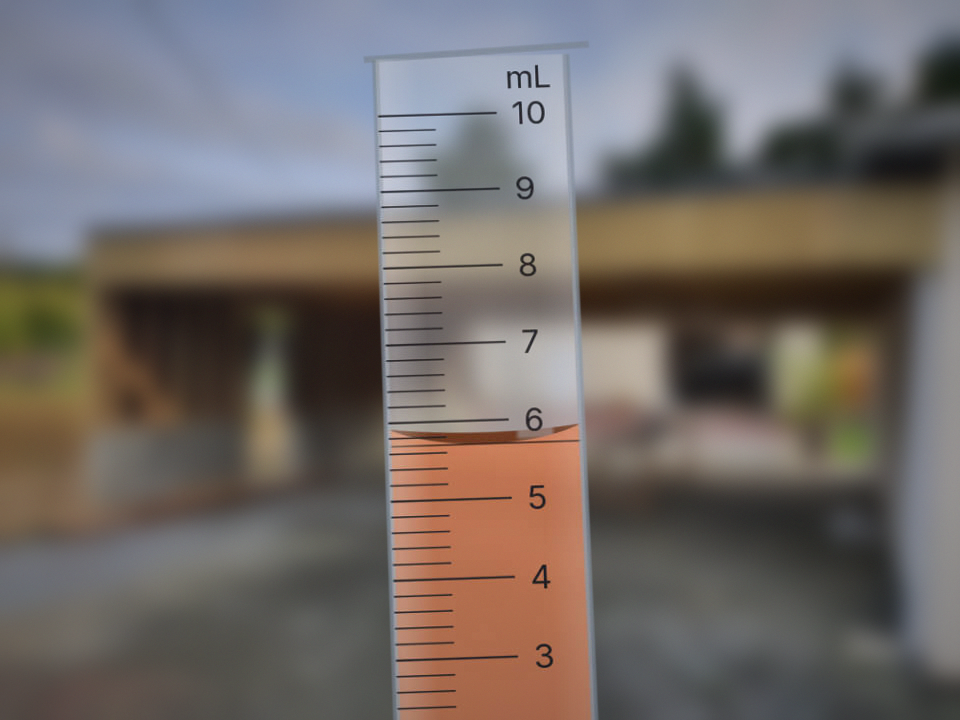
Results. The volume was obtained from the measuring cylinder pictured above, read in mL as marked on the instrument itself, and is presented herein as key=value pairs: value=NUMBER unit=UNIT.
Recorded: value=5.7 unit=mL
